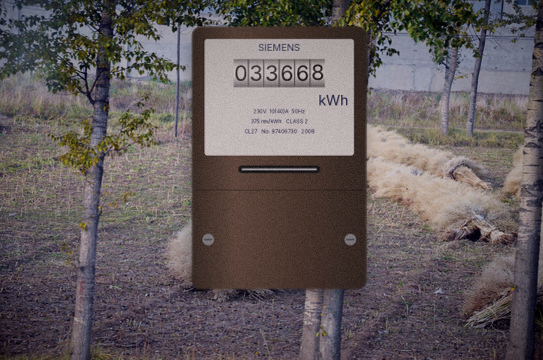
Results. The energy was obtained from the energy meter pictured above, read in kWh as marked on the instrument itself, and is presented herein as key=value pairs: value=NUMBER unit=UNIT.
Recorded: value=33668 unit=kWh
